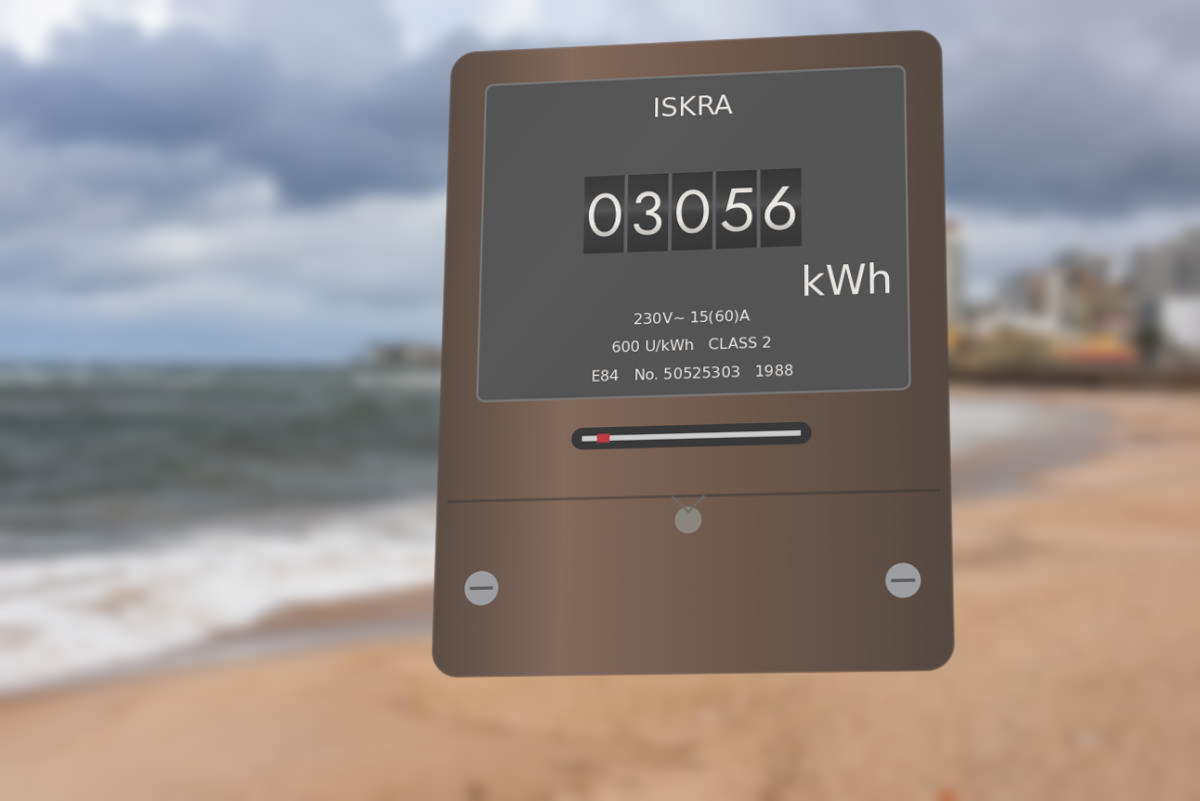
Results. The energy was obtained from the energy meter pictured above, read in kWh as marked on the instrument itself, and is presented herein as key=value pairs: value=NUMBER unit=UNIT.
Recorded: value=3056 unit=kWh
